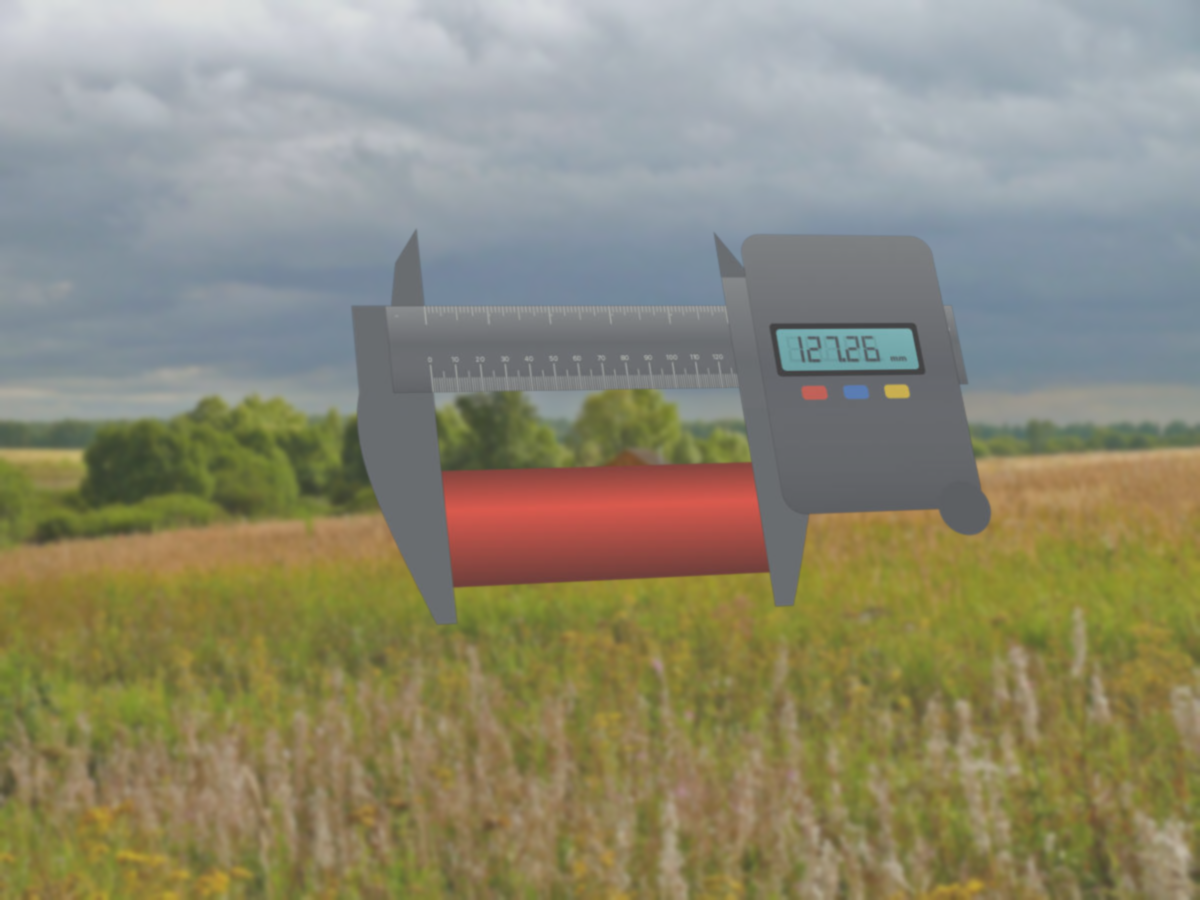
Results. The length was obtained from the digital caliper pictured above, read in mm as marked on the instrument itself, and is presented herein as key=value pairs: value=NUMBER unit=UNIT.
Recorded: value=127.26 unit=mm
